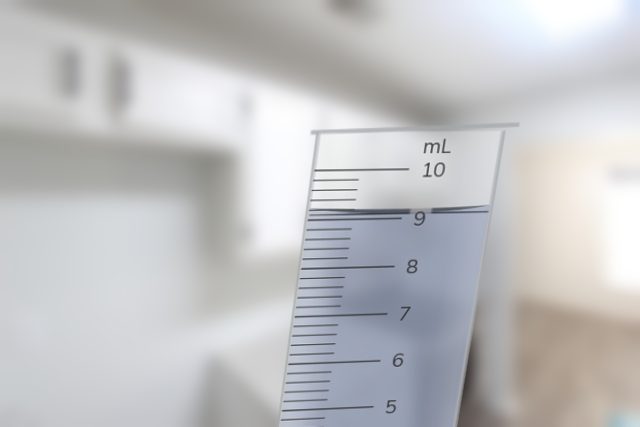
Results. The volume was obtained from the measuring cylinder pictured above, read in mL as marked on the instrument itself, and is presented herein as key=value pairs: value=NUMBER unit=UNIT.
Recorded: value=9.1 unit=mL
